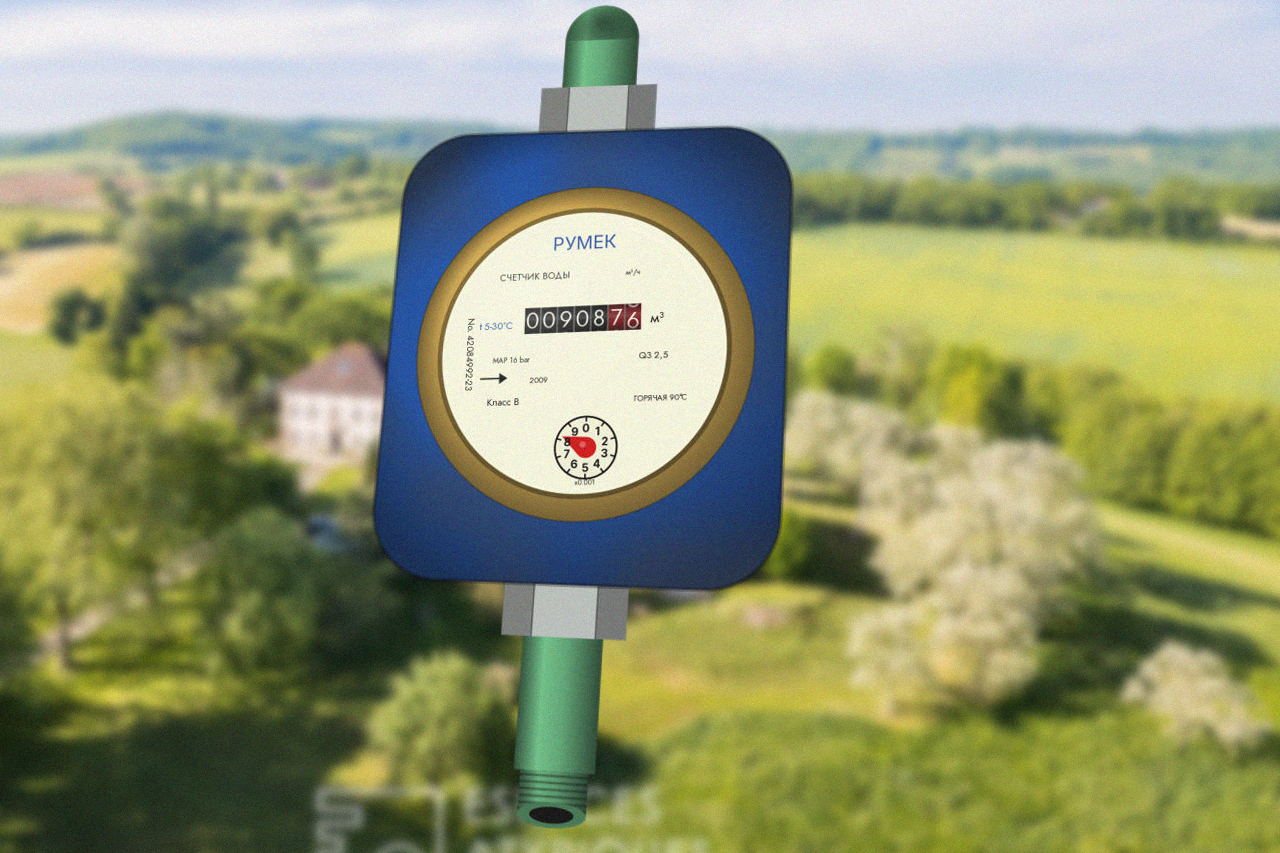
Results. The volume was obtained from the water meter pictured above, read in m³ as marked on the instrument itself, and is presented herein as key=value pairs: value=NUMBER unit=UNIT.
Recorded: value=908.758 unit=m³
